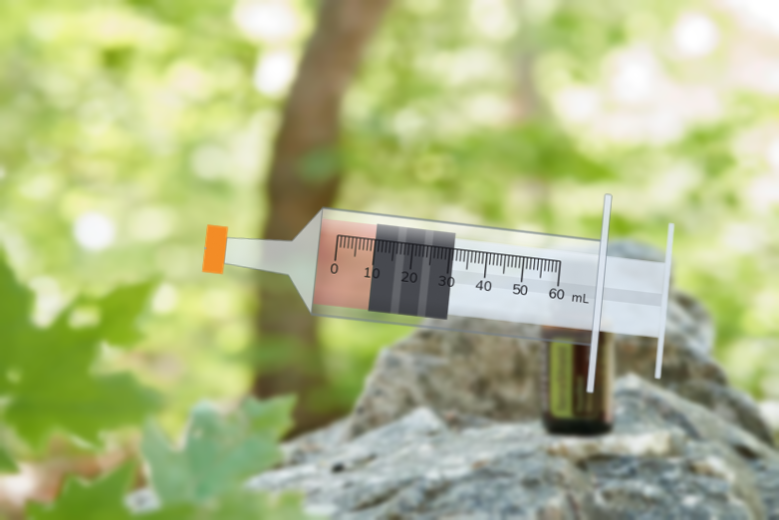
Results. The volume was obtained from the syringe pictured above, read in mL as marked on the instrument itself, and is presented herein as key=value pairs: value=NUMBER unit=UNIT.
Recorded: value=10 unit=mL
